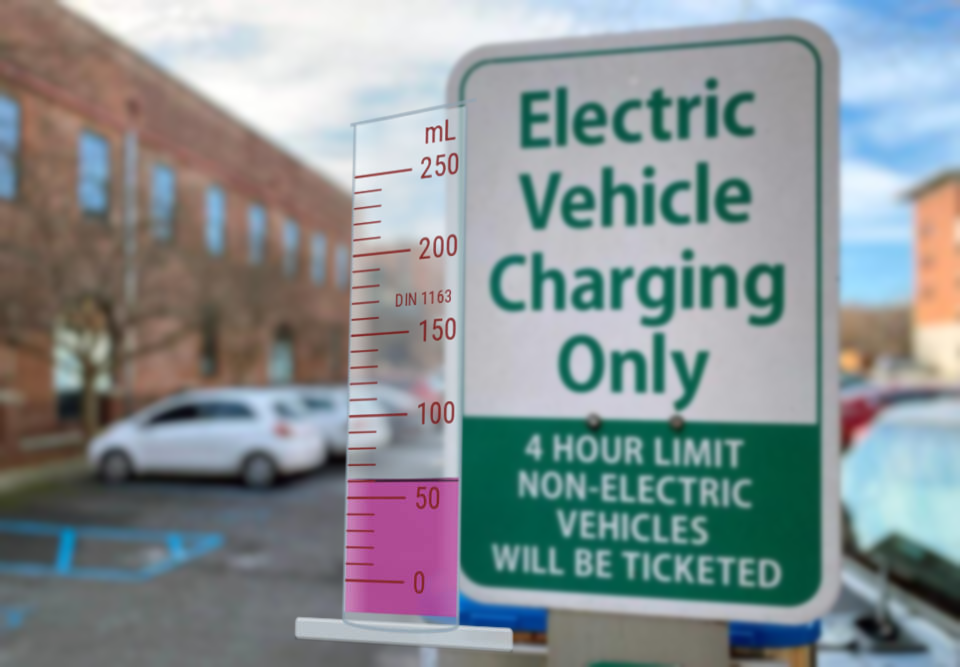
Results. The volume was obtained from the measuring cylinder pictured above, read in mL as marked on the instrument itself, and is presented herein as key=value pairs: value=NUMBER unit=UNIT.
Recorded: value=60 unit=mL
